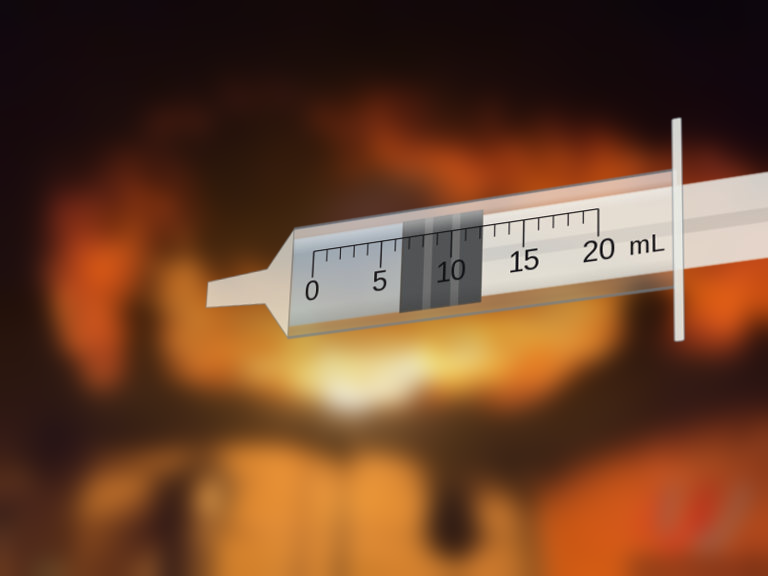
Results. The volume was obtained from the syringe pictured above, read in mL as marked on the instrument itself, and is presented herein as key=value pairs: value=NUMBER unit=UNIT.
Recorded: value=6.5 unit=mL
